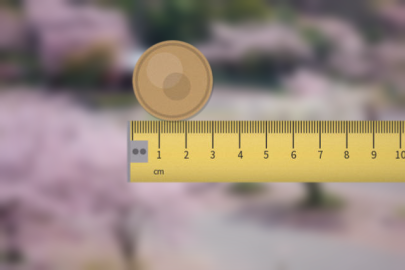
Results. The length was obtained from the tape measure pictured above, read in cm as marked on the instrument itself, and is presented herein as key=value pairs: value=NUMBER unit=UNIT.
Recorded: value=3 unit=cm
